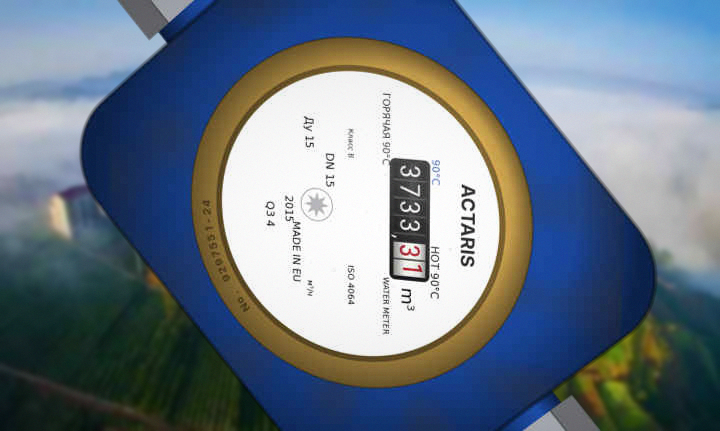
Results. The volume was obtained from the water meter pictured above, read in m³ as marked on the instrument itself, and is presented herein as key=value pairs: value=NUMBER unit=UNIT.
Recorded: value=3733.31 unit=m³
